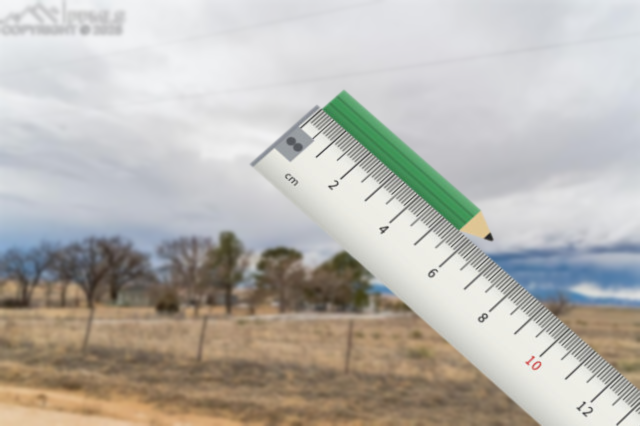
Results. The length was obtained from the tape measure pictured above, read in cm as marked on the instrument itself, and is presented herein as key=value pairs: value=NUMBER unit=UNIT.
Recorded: value=6.5 unit=cm
